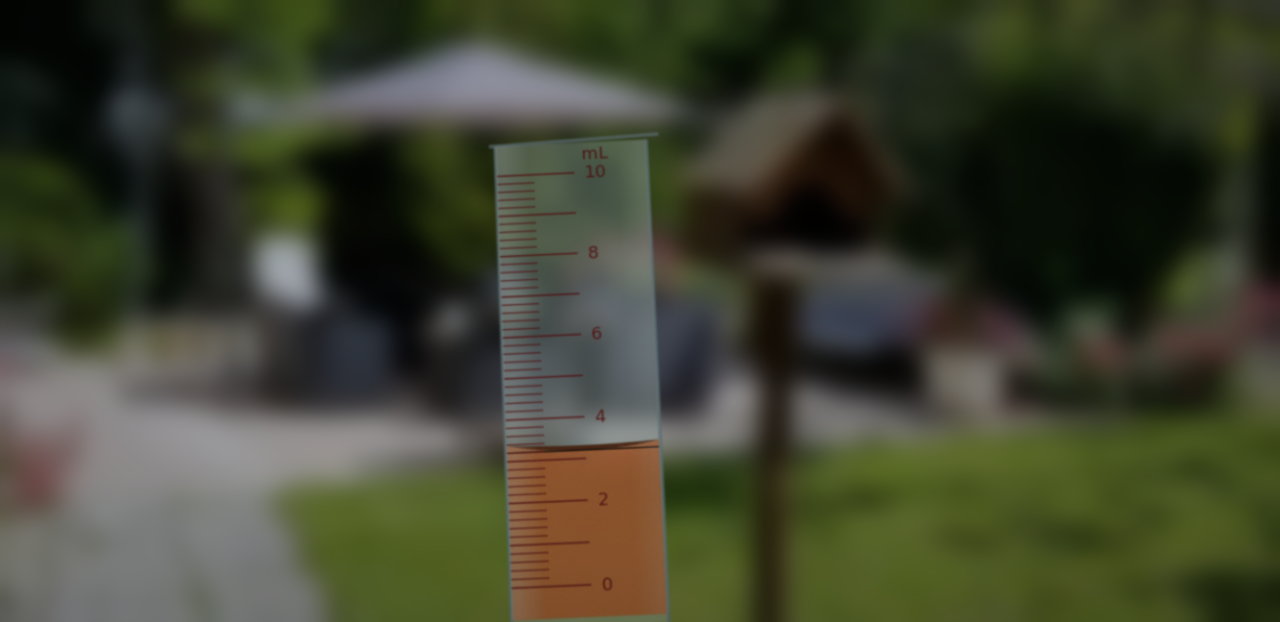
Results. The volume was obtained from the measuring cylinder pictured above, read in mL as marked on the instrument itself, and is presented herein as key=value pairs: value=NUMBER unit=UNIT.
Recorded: value=3.2 unit=mL
